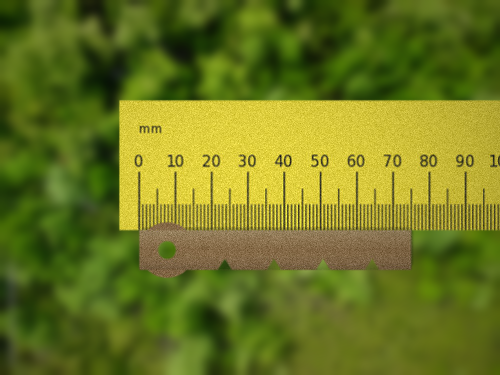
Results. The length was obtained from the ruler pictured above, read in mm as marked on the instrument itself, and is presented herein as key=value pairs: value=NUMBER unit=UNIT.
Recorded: value=75 unit=mm
